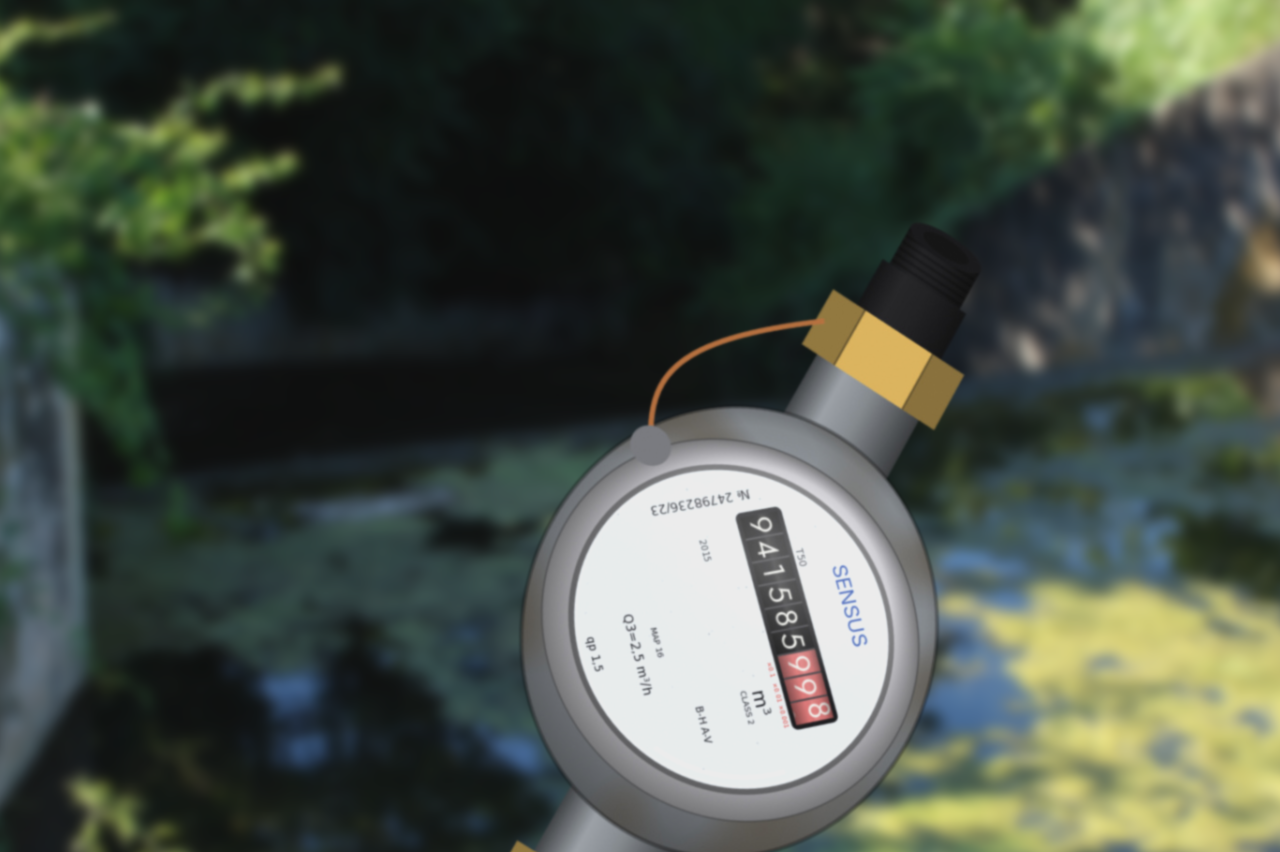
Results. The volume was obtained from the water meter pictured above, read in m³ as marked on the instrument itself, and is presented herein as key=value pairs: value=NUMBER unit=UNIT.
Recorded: value=941585.998 unit=m³
